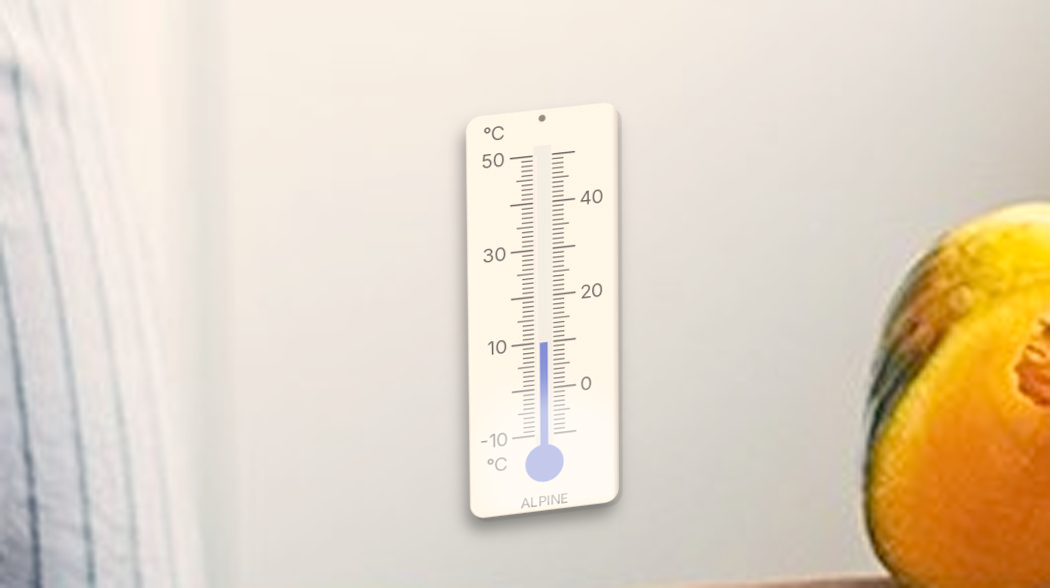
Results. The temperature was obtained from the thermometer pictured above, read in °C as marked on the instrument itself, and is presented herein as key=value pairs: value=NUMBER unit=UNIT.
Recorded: value=10 unit=°C
